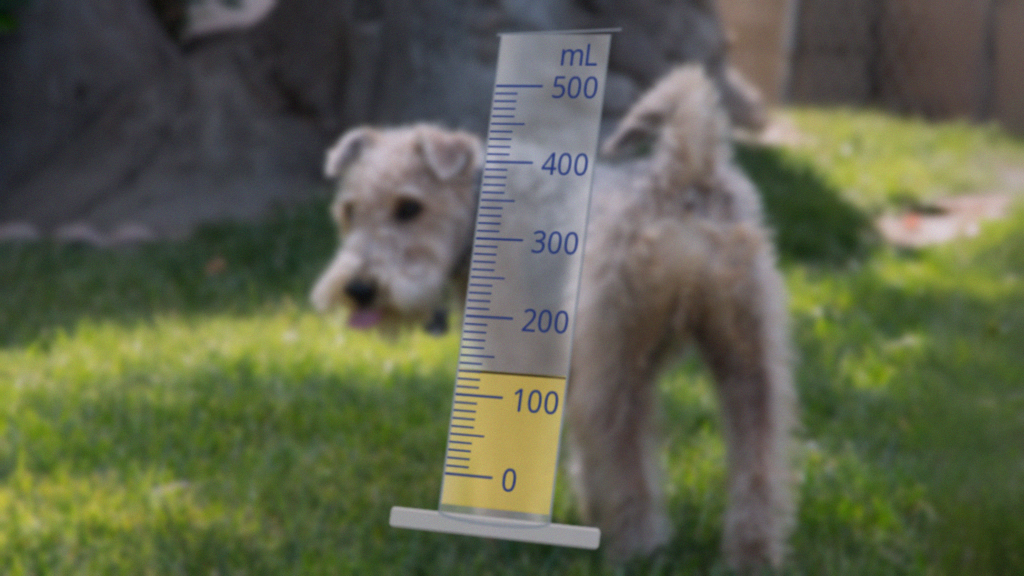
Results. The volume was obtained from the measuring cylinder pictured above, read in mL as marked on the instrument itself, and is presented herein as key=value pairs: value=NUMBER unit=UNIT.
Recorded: value=130 unit=mL
